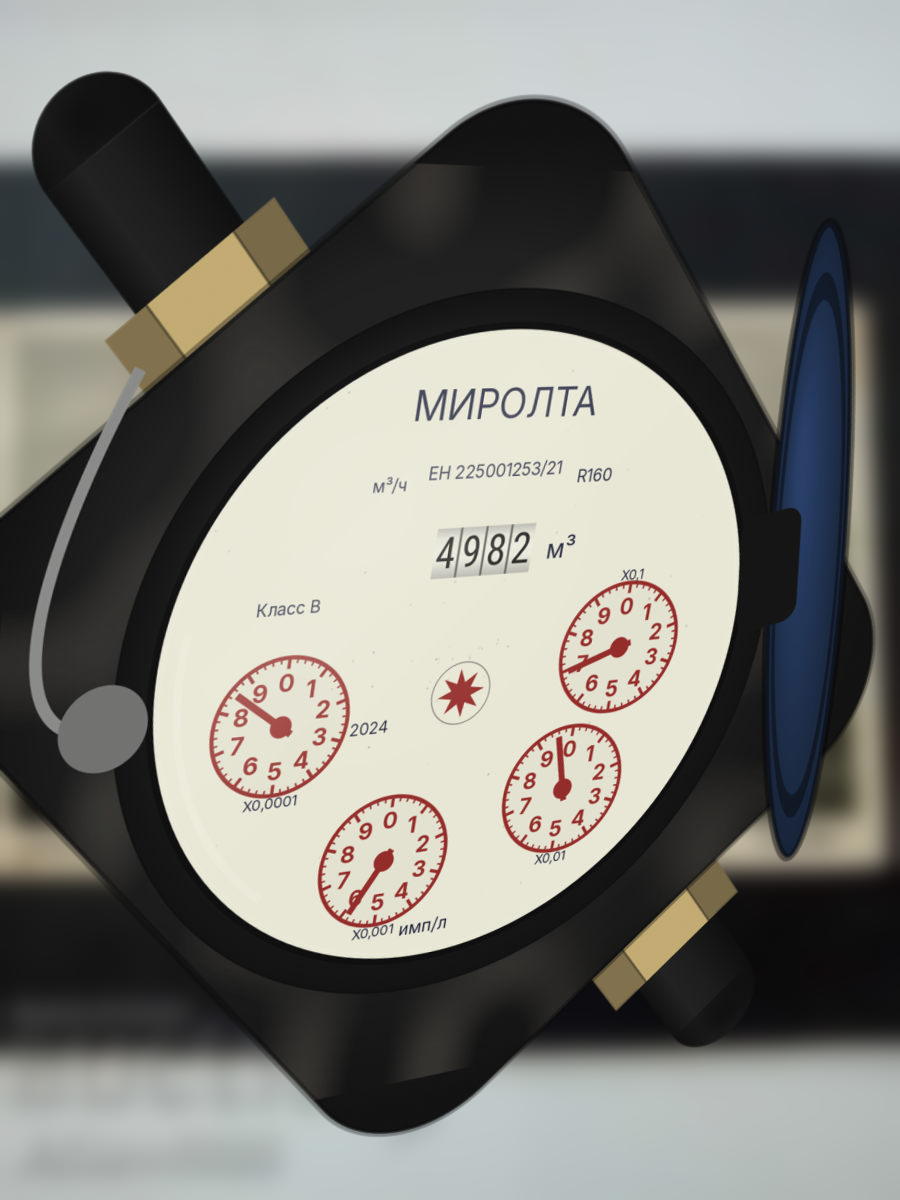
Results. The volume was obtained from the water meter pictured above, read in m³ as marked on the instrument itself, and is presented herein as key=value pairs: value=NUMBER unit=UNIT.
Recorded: value=4982.6958 unit=m³
